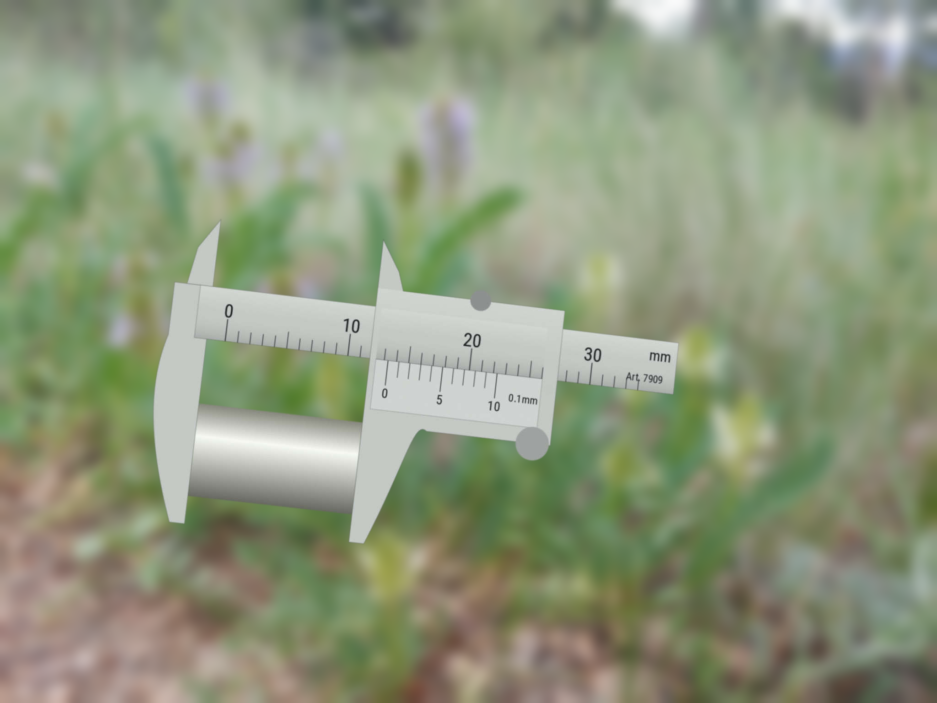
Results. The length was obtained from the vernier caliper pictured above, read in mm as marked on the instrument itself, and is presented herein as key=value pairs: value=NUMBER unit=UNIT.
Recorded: value=13.3 unit=mm
